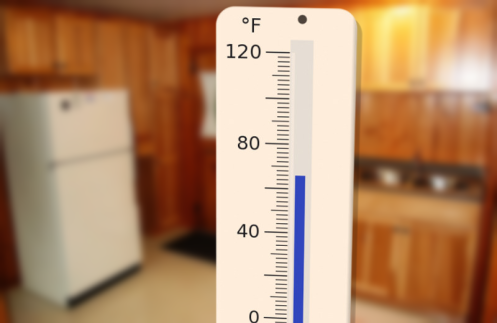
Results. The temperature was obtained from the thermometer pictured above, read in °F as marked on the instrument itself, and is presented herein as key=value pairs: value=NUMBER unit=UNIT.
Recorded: value=66 unit=°F
